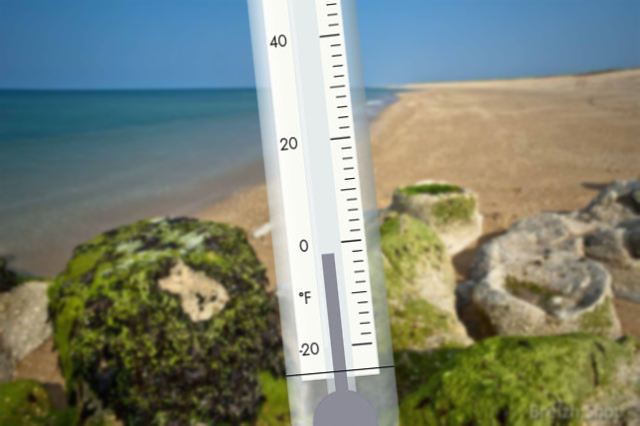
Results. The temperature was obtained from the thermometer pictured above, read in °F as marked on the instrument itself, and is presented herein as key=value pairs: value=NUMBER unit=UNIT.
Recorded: value=-2 unit=°F
